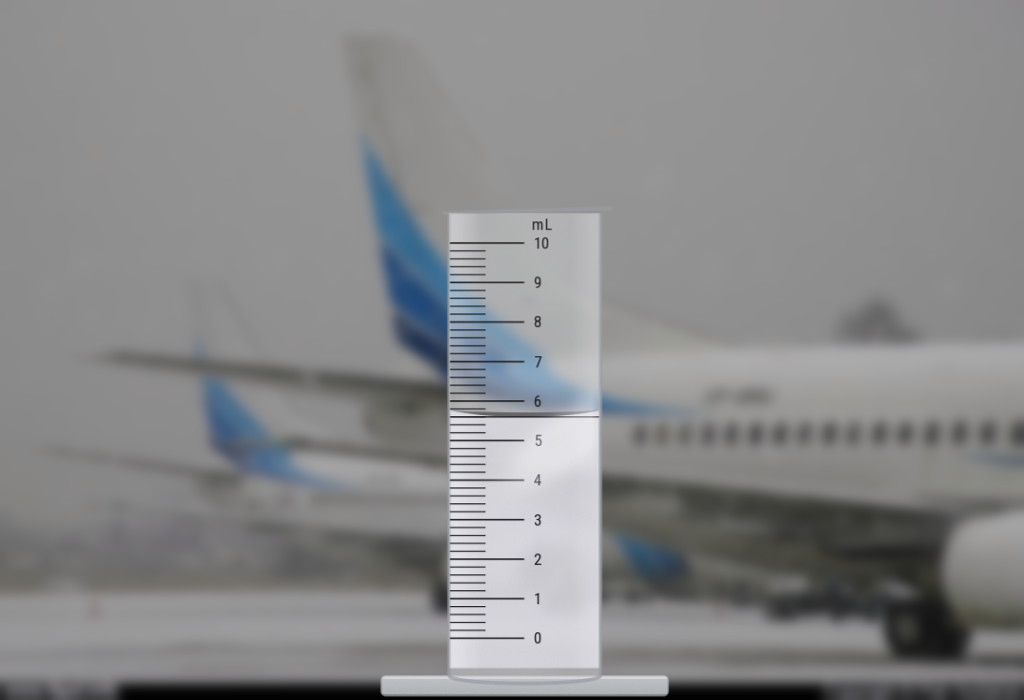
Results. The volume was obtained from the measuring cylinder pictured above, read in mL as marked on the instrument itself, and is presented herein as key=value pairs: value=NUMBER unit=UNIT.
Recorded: value=5.6 unit=mL
